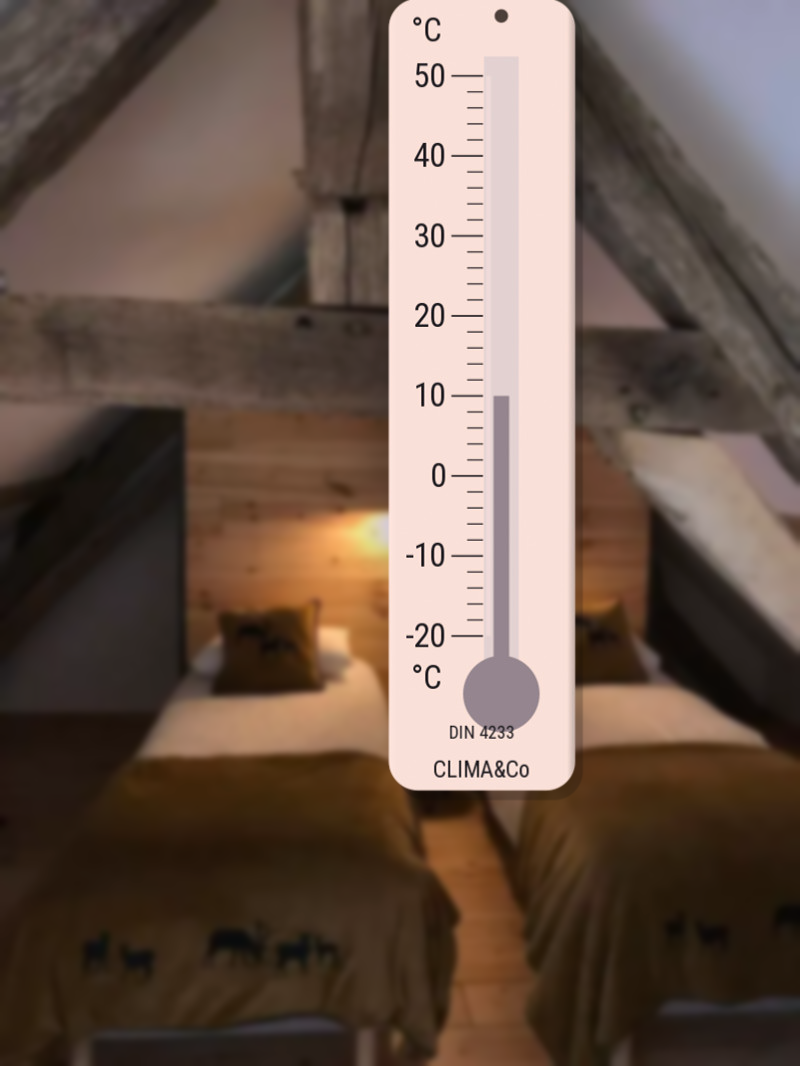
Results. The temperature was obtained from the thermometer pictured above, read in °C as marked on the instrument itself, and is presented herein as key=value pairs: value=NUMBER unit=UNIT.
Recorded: value=10 unit=°C
